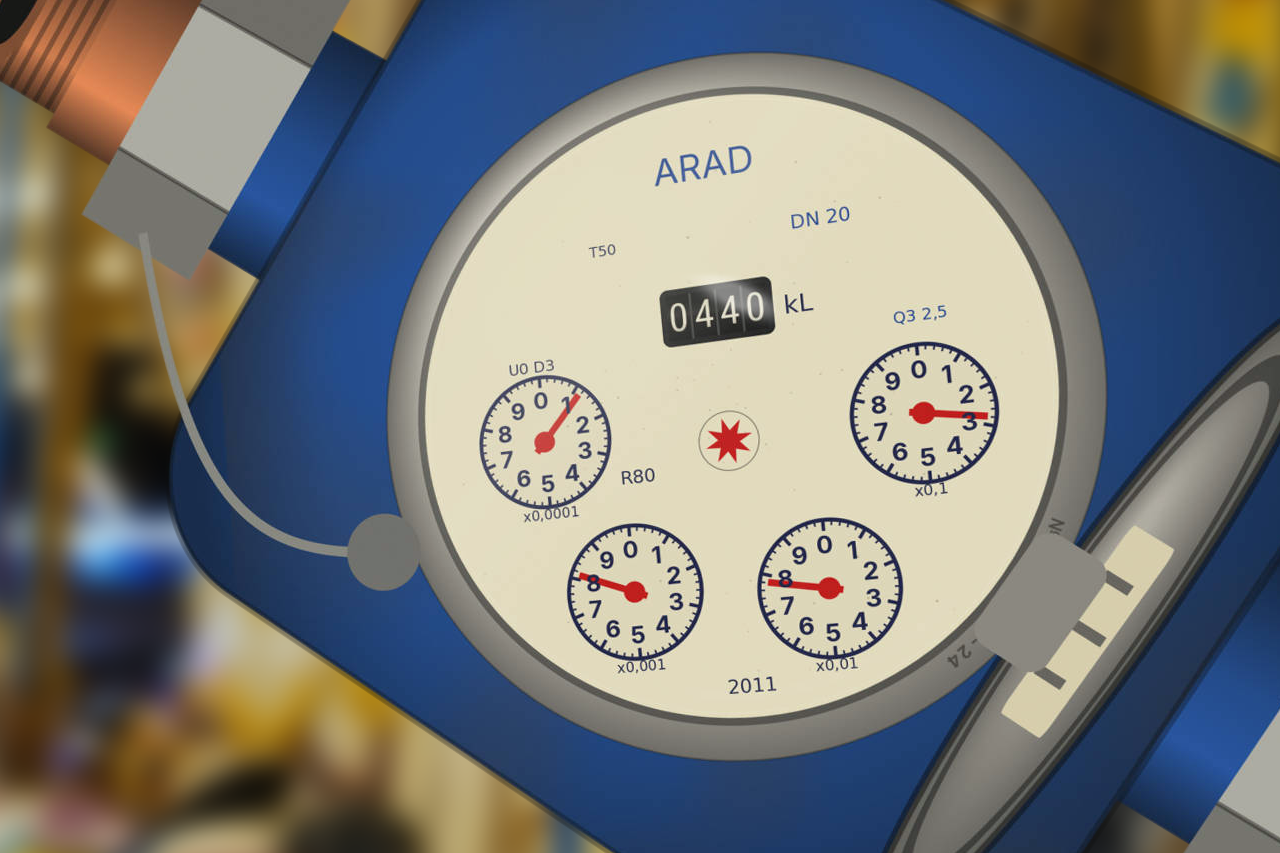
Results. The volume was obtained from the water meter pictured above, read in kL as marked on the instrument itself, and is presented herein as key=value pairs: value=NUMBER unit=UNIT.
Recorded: value=440.2781 unit=kL
